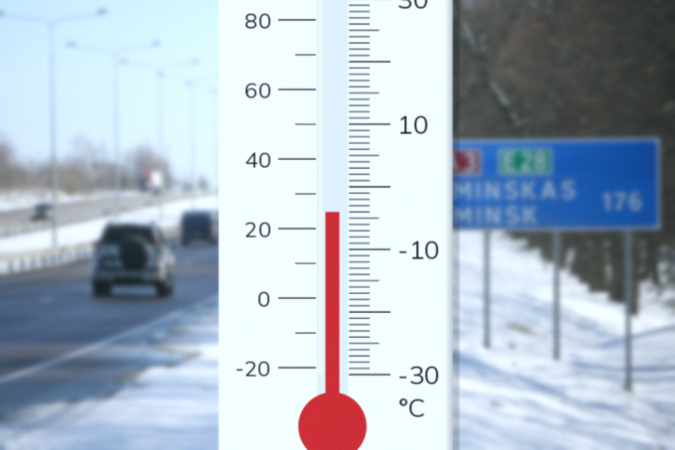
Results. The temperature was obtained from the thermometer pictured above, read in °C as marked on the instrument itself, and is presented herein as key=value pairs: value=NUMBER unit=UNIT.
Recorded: value=-4 unit=°C
